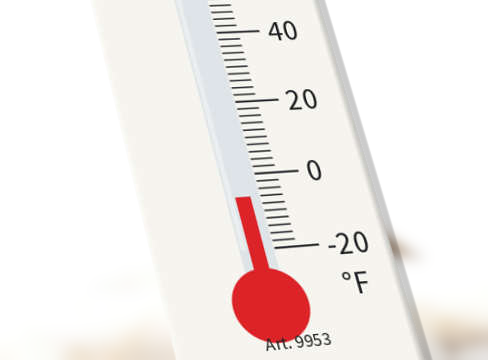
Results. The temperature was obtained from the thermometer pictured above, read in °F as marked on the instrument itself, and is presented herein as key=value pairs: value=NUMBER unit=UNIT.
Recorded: value=-6 unit=°F
